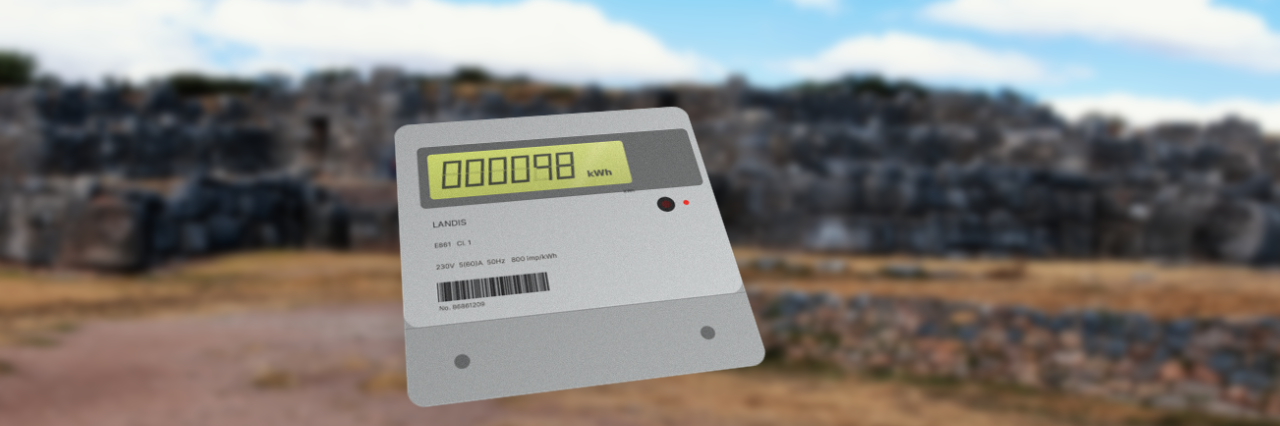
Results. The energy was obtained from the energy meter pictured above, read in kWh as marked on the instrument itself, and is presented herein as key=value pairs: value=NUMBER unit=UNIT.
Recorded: value=98 unit=kWh
